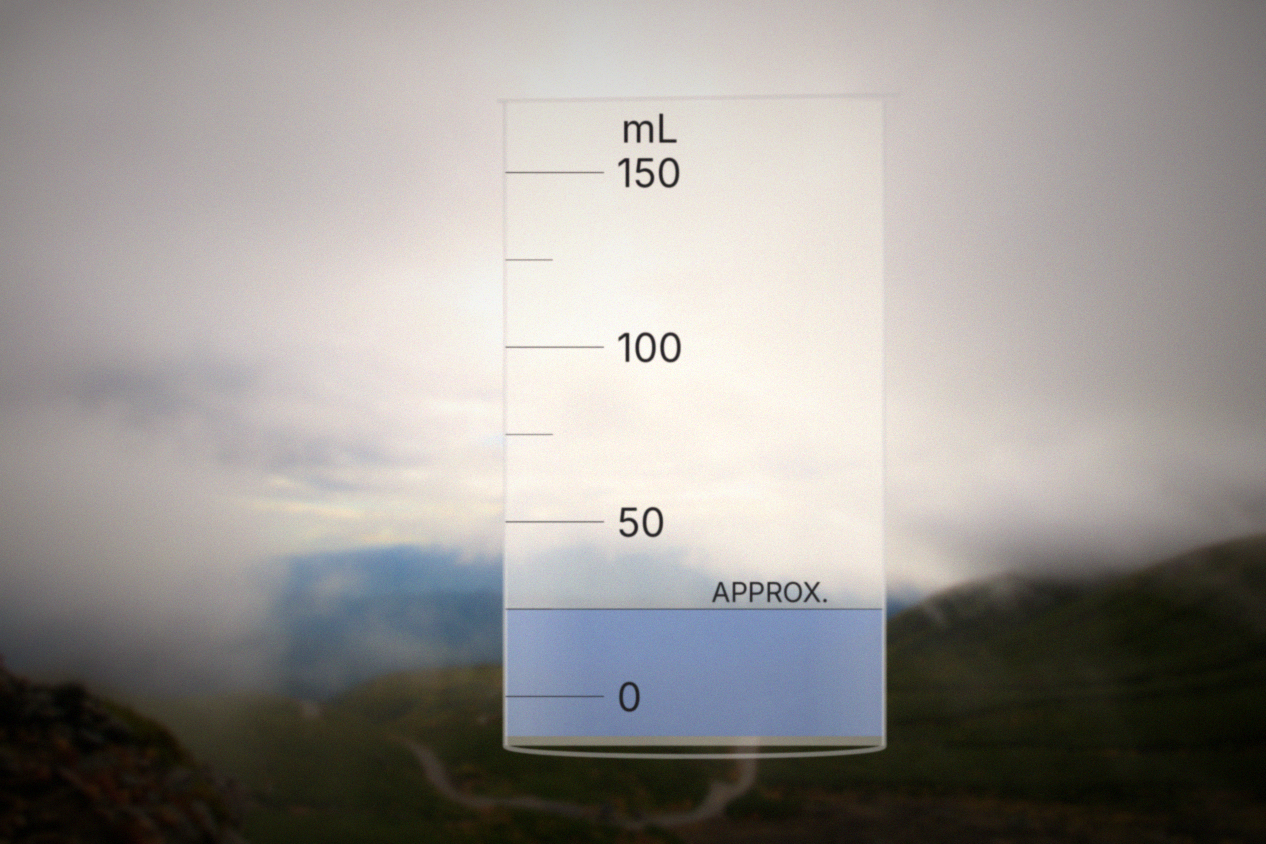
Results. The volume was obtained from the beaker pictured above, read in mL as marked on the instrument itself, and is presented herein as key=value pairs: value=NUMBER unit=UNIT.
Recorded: value=25 unit=mL
